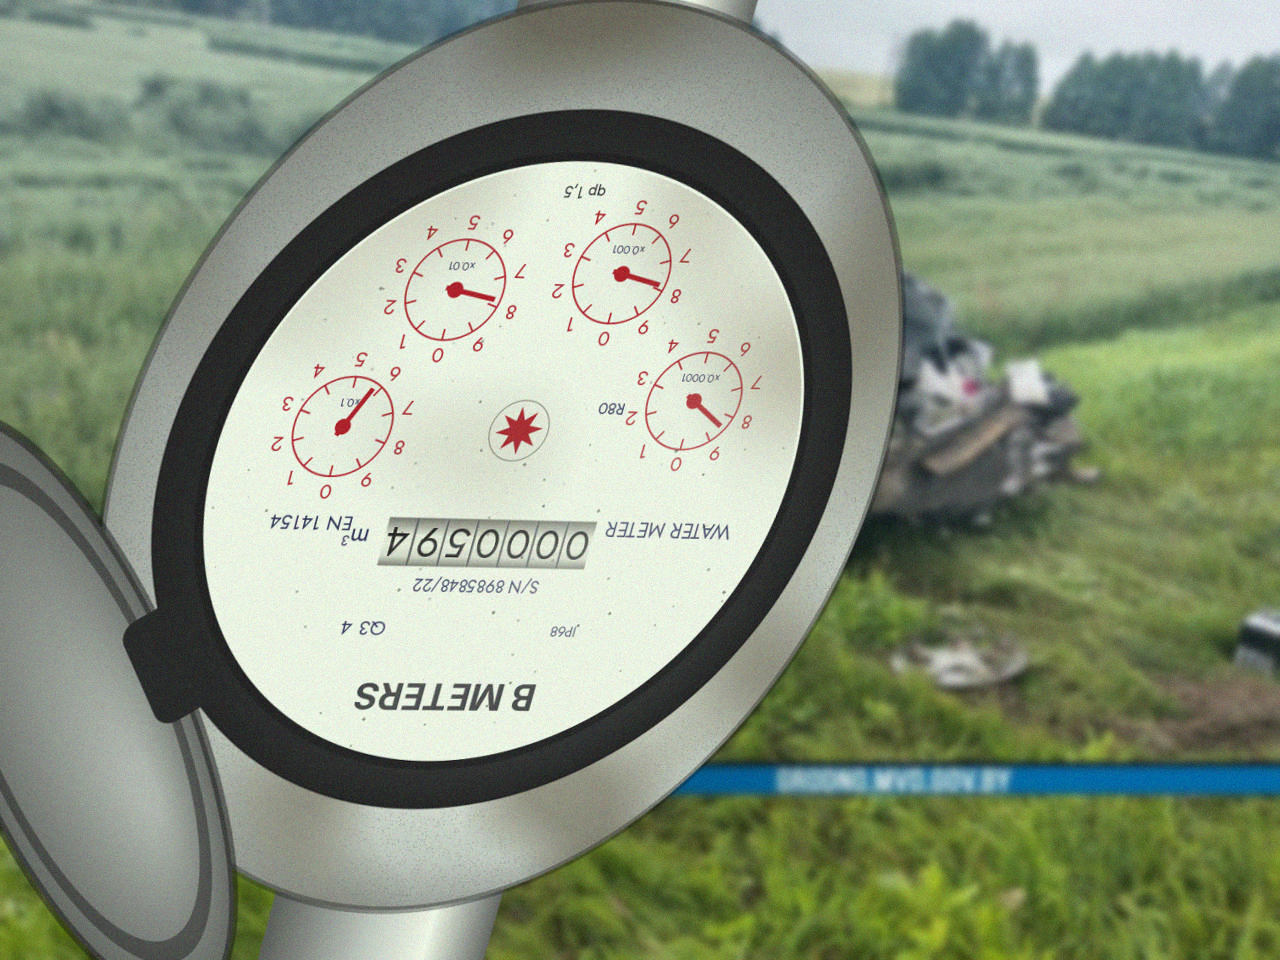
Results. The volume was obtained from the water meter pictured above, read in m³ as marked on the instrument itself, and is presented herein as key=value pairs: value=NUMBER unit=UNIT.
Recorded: value=594.5778 unit=m³
